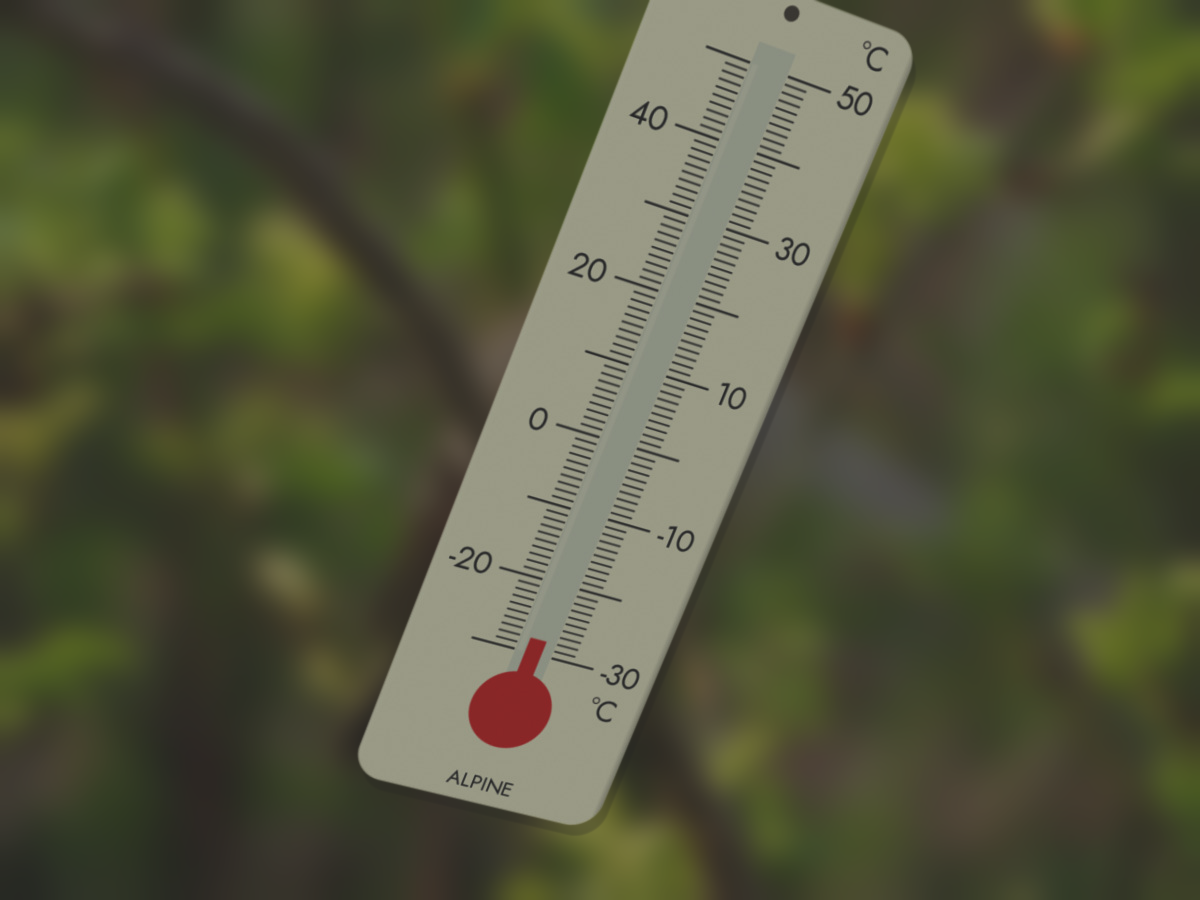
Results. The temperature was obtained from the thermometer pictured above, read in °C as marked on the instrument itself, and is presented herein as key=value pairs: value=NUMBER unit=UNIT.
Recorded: value=-28 unit=°C
